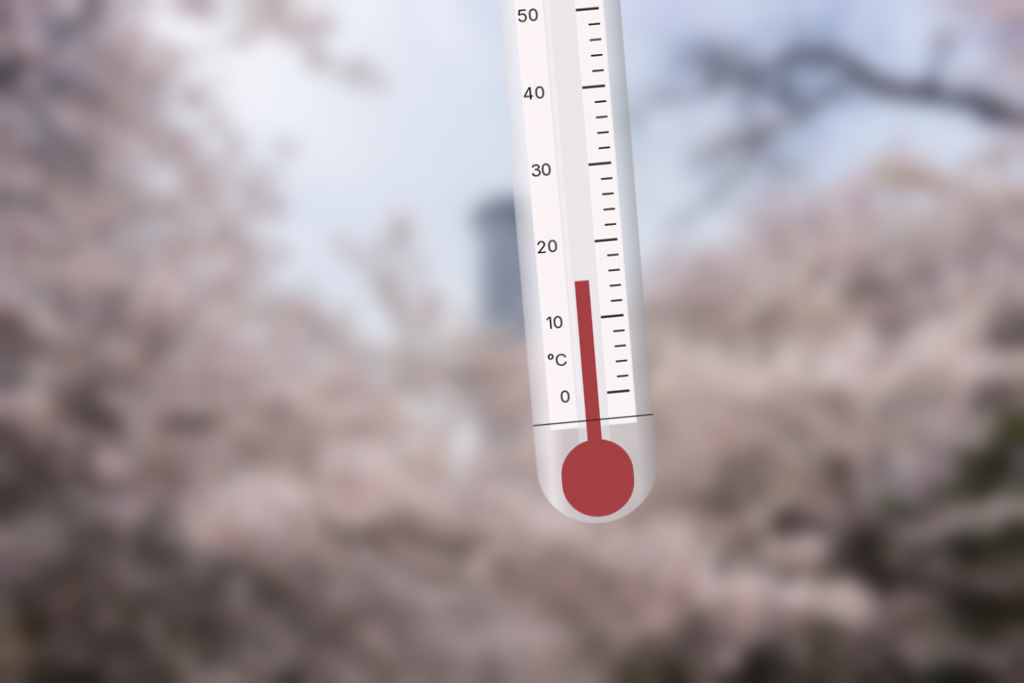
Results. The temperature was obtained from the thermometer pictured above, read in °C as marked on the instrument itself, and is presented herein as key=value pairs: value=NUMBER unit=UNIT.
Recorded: value=15 unit=°C
